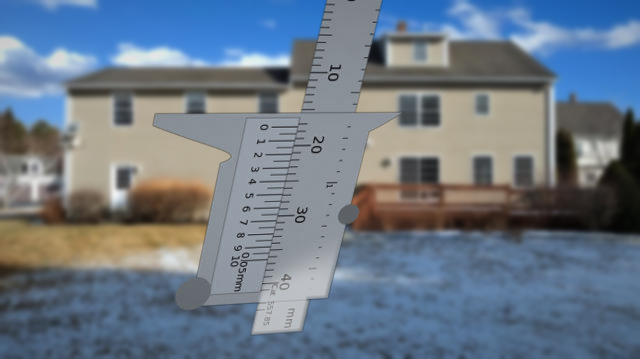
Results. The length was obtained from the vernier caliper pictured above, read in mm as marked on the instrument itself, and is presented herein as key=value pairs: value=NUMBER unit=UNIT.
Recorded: value=17.4 unit=mm
